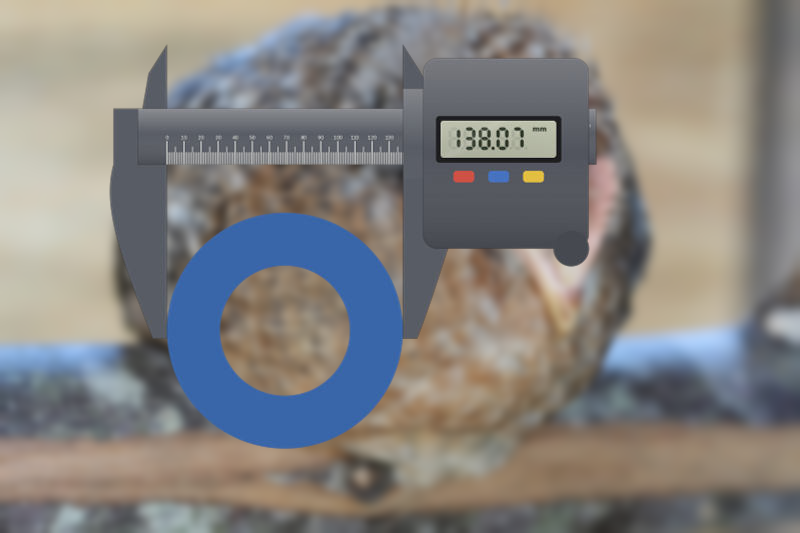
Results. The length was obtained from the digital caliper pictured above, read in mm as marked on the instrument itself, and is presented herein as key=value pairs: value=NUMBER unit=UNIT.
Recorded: value=138.07 unit=mm
